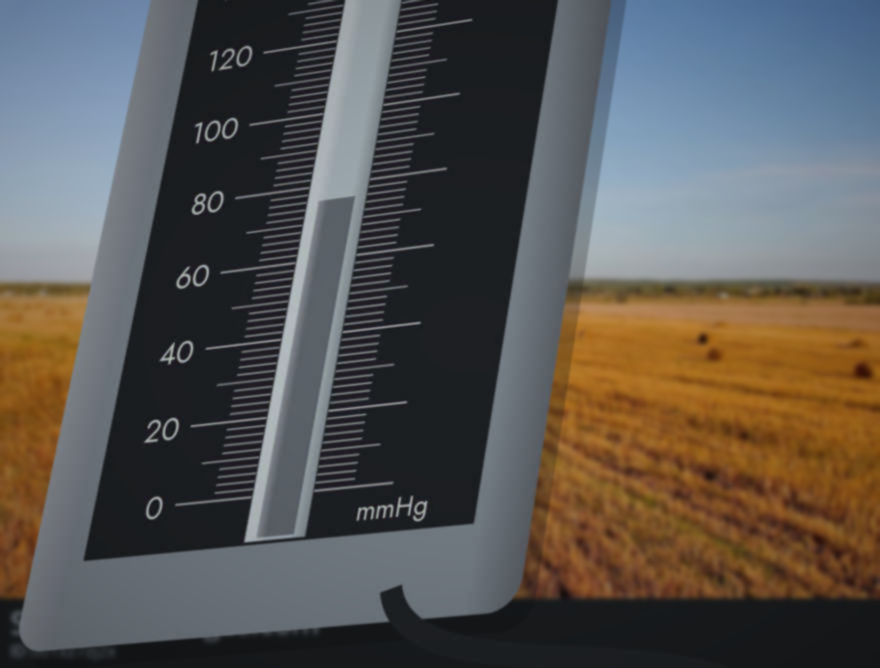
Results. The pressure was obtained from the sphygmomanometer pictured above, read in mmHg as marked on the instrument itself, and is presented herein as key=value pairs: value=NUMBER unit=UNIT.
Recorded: value=76 unit=mmHg
